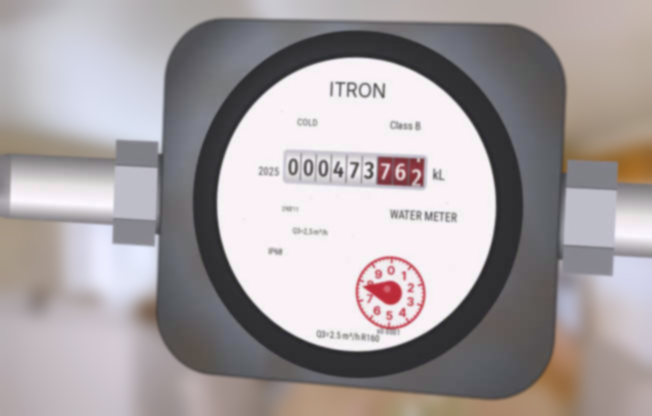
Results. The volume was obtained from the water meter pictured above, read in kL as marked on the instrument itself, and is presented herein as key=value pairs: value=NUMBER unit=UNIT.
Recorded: value=473.7617 unit=kL
